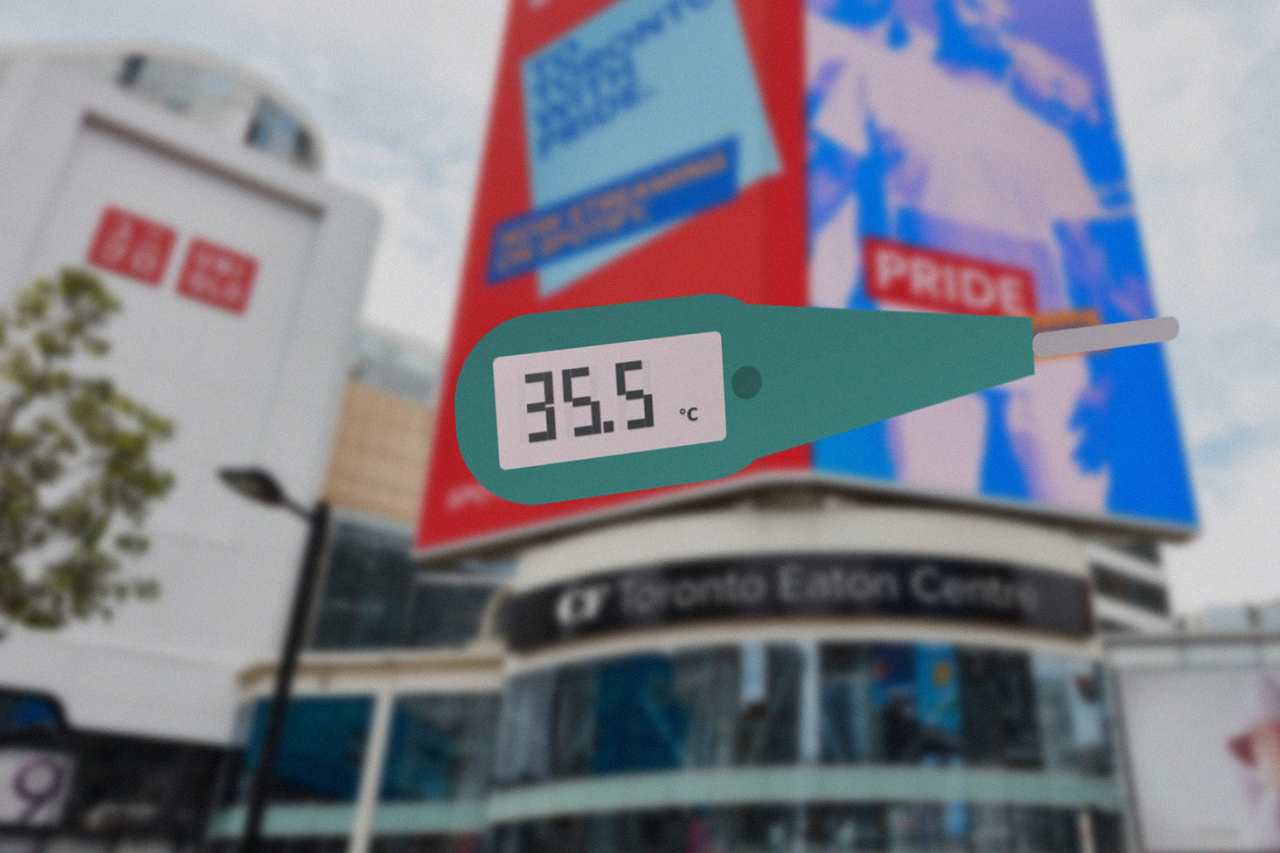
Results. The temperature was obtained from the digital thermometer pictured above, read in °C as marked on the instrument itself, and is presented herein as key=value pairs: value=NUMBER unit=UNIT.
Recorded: value=35.5 unit=°C
